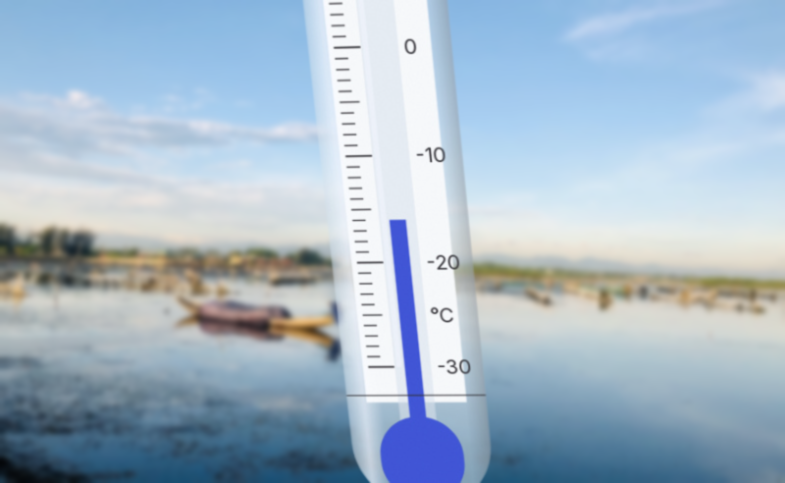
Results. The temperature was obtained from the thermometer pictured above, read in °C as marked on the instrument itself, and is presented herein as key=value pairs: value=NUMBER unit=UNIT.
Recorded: value=-16 unit=°C
